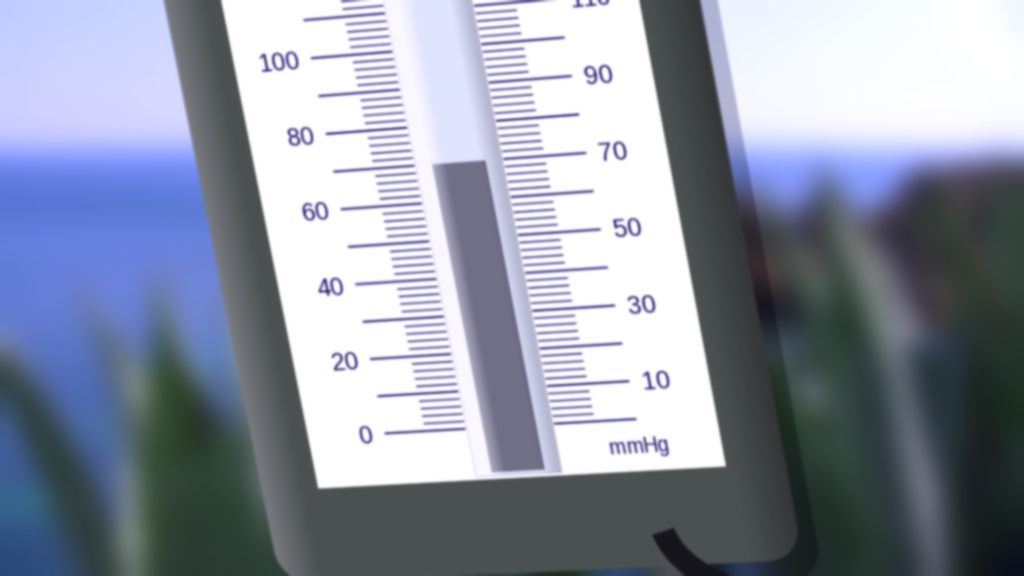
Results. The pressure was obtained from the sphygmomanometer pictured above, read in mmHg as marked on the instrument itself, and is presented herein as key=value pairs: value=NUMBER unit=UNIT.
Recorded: value=70 unit=mmHg
